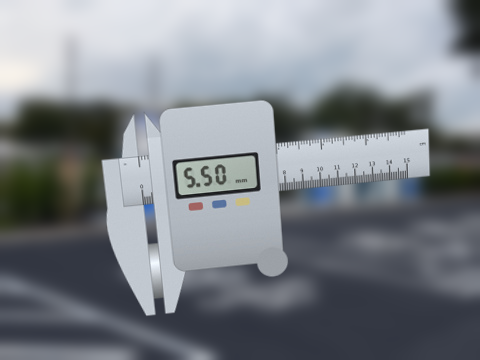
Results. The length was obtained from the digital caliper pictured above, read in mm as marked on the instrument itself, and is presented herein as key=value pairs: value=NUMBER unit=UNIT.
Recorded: value=5.50 unit=mm
